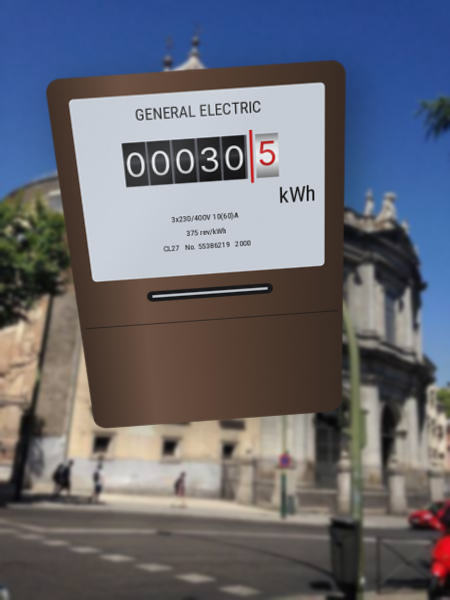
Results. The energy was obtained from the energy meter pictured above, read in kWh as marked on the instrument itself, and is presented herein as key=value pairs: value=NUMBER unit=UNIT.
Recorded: value=30.5 unit=kWh
